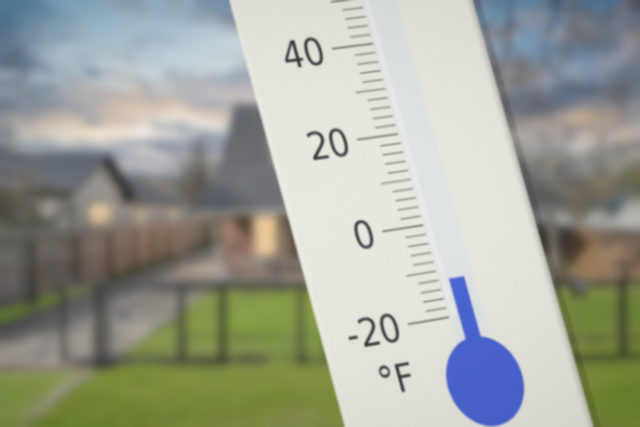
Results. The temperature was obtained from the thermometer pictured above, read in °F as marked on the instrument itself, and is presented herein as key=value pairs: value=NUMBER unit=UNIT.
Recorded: value=-12 unit=°F
